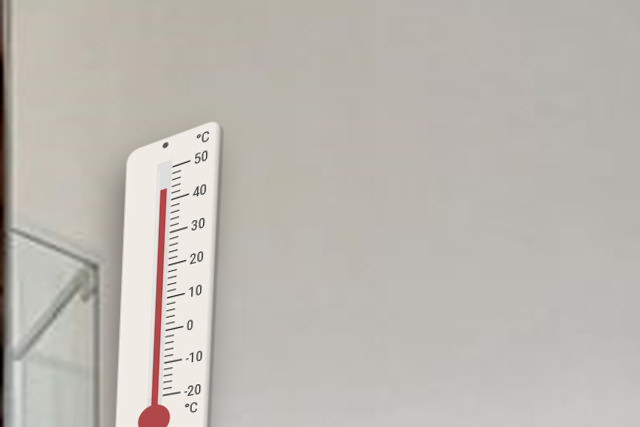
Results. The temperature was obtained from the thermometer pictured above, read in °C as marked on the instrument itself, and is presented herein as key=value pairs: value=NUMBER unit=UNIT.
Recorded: value=44 unit=°C
